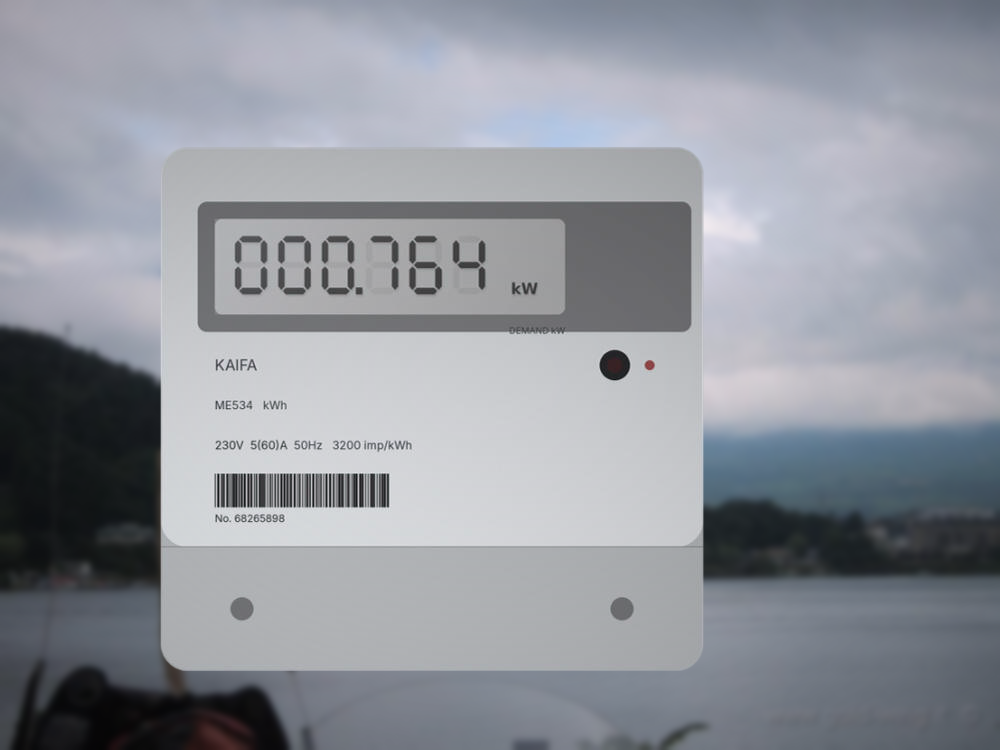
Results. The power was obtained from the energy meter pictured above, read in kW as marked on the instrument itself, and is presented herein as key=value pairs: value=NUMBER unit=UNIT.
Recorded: value=0.764 unit=kW
